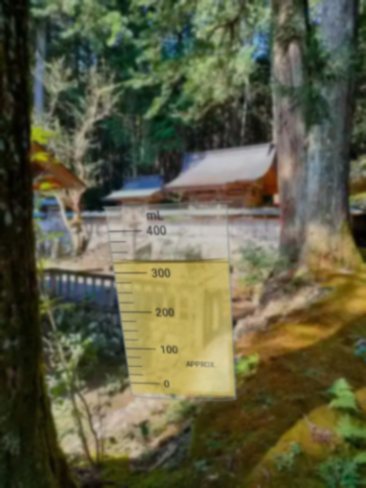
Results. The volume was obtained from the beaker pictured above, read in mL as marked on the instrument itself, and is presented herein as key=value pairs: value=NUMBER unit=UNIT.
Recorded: value=325 unit=mL
